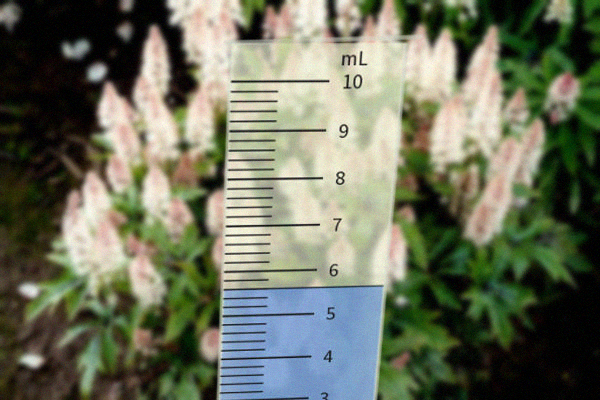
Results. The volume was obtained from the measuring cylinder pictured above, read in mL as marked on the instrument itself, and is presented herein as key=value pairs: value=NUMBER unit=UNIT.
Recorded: value=5.6 unit=mL
